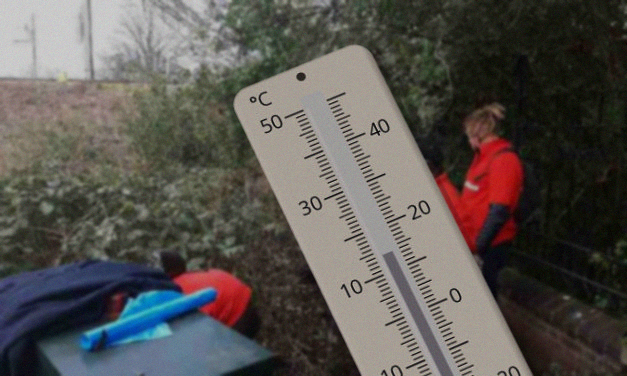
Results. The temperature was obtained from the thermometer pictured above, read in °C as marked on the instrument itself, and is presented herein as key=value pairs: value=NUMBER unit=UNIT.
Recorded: value=14 unit=°C
